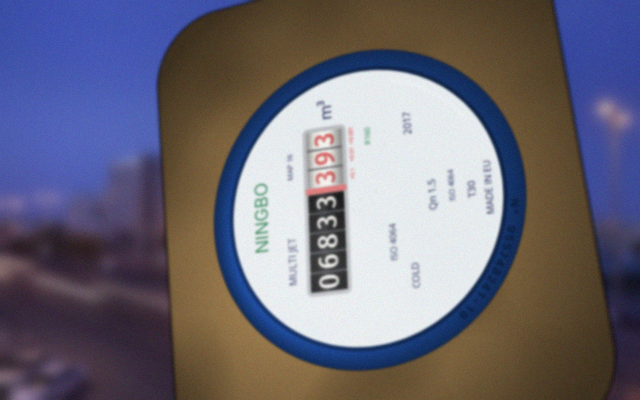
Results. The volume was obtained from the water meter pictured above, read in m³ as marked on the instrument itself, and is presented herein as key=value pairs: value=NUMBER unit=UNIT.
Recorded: value=6833.393 unit=m³
